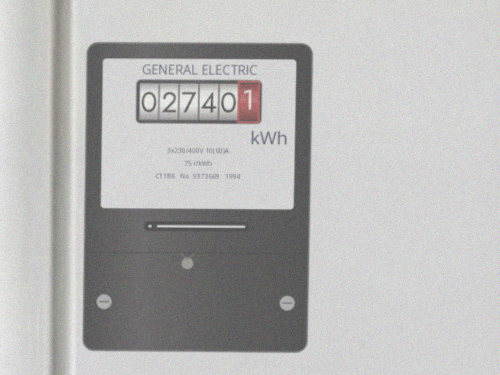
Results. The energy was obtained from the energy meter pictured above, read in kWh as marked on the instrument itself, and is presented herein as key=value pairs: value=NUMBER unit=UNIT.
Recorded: value=2740.1 unit=kWh
